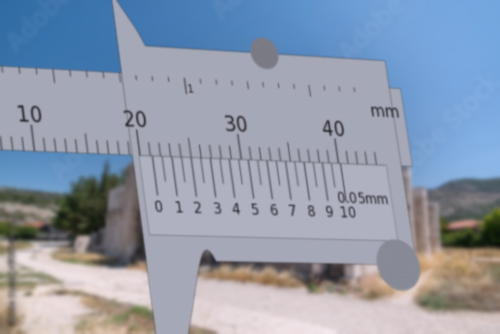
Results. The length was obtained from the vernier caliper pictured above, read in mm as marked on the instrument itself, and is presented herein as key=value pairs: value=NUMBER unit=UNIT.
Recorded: value=21.2 unit=mm
